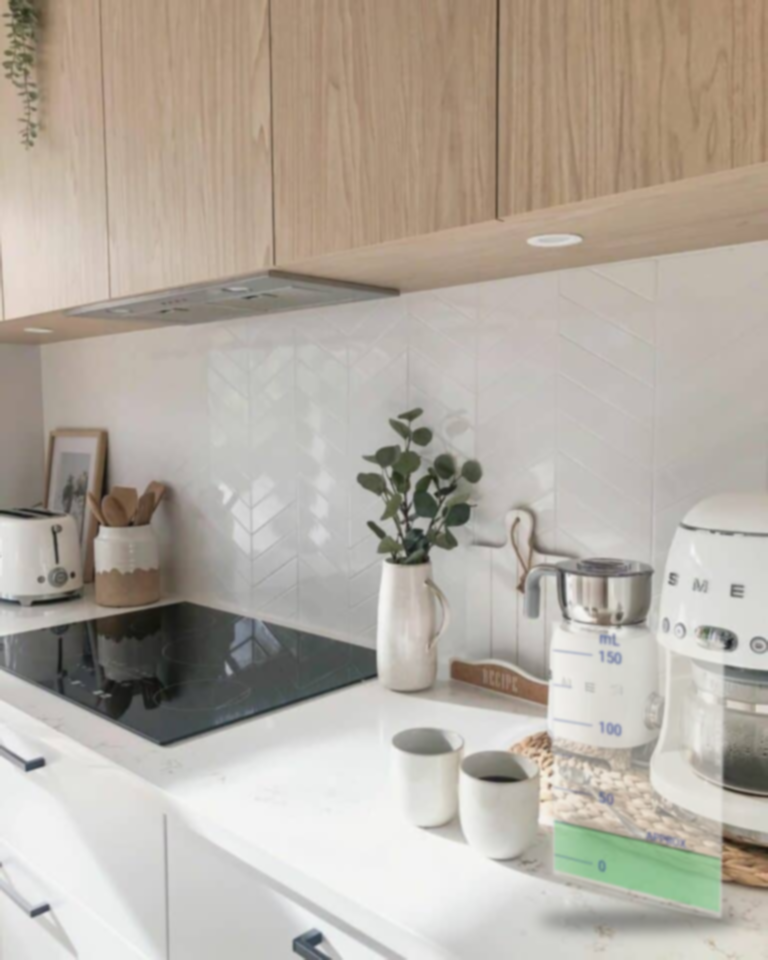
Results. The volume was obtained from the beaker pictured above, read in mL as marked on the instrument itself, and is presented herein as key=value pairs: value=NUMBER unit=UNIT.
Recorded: value=25 unit=mL
